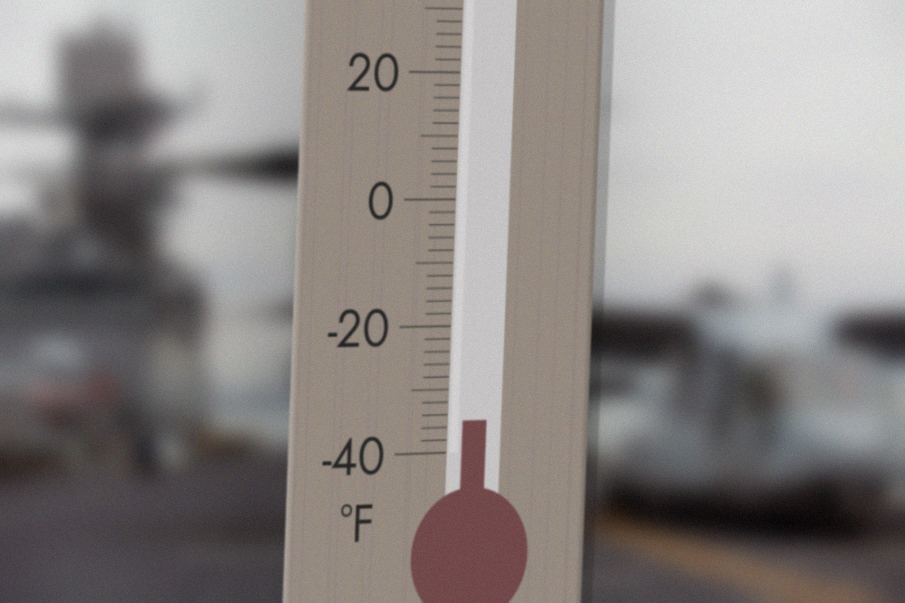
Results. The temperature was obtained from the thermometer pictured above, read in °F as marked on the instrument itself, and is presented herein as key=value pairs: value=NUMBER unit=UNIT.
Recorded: value=-35 unit=°F
